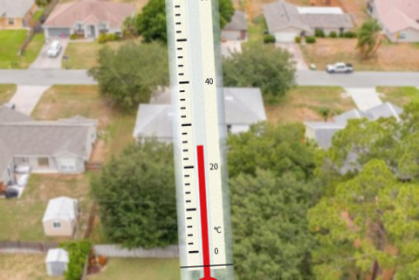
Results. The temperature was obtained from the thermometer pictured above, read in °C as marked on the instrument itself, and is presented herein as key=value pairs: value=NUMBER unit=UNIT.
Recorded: value=25 unit=°C
